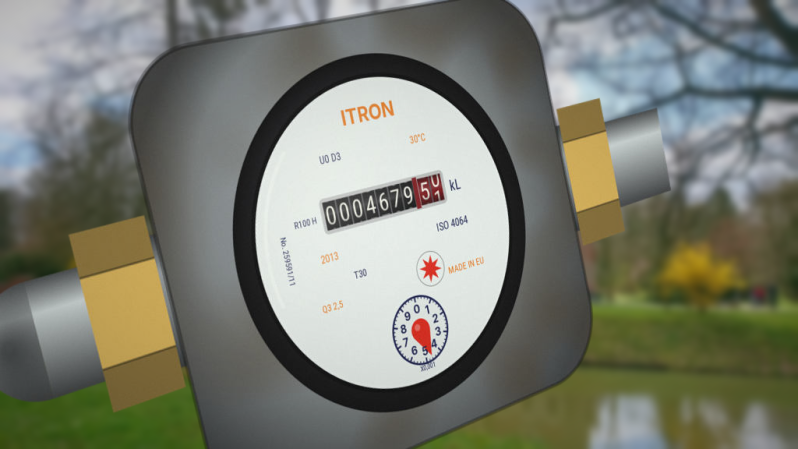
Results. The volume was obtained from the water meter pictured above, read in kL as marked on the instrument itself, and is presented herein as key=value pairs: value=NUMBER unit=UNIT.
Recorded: value=4679.504 unit=kL
